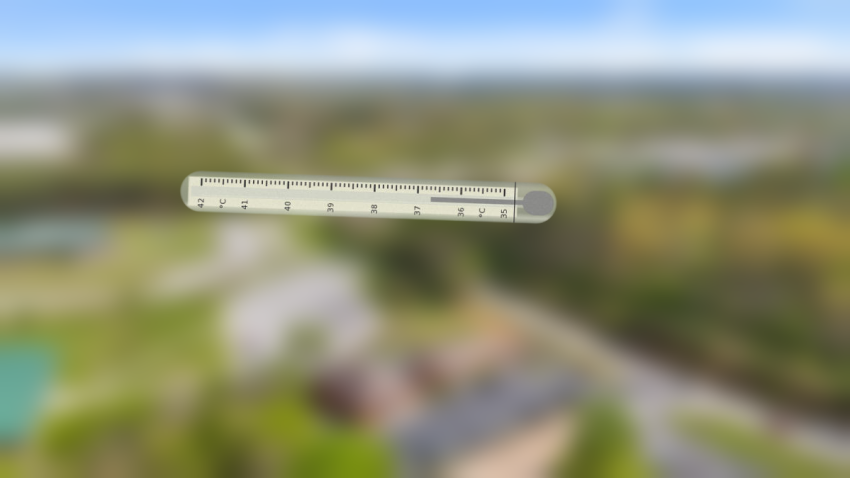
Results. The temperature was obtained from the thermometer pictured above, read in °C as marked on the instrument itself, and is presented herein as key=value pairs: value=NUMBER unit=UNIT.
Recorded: value=36.7 unit=°C
